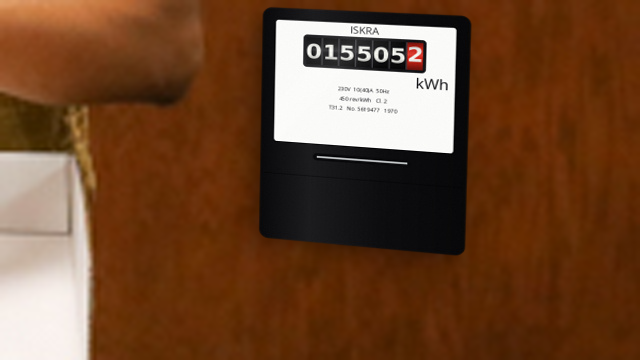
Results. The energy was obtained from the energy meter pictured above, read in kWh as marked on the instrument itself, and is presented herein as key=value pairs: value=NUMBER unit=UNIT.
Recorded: value=15505.2 unit=kWh
